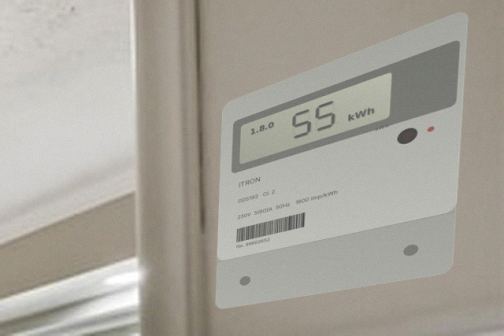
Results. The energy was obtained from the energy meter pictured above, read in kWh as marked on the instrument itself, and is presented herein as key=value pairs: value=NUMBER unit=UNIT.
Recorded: value=55 unit=kWh
